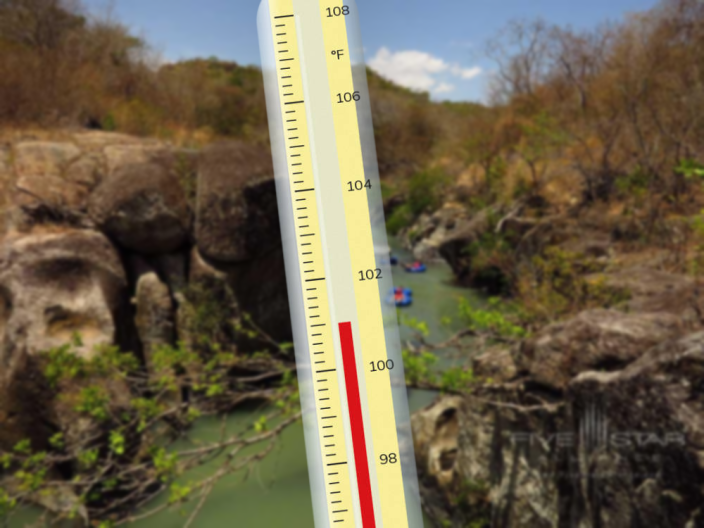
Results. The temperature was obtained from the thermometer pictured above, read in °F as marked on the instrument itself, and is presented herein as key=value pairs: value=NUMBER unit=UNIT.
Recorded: value=101 unit=°F
